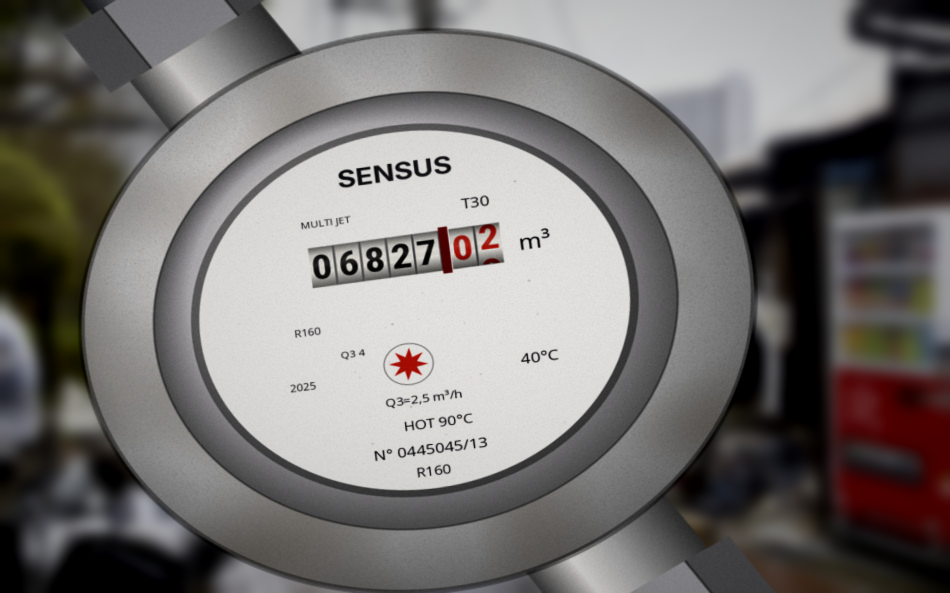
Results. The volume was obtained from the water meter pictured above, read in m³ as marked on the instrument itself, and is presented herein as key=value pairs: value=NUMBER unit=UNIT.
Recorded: value=6827.02 unit=m³
